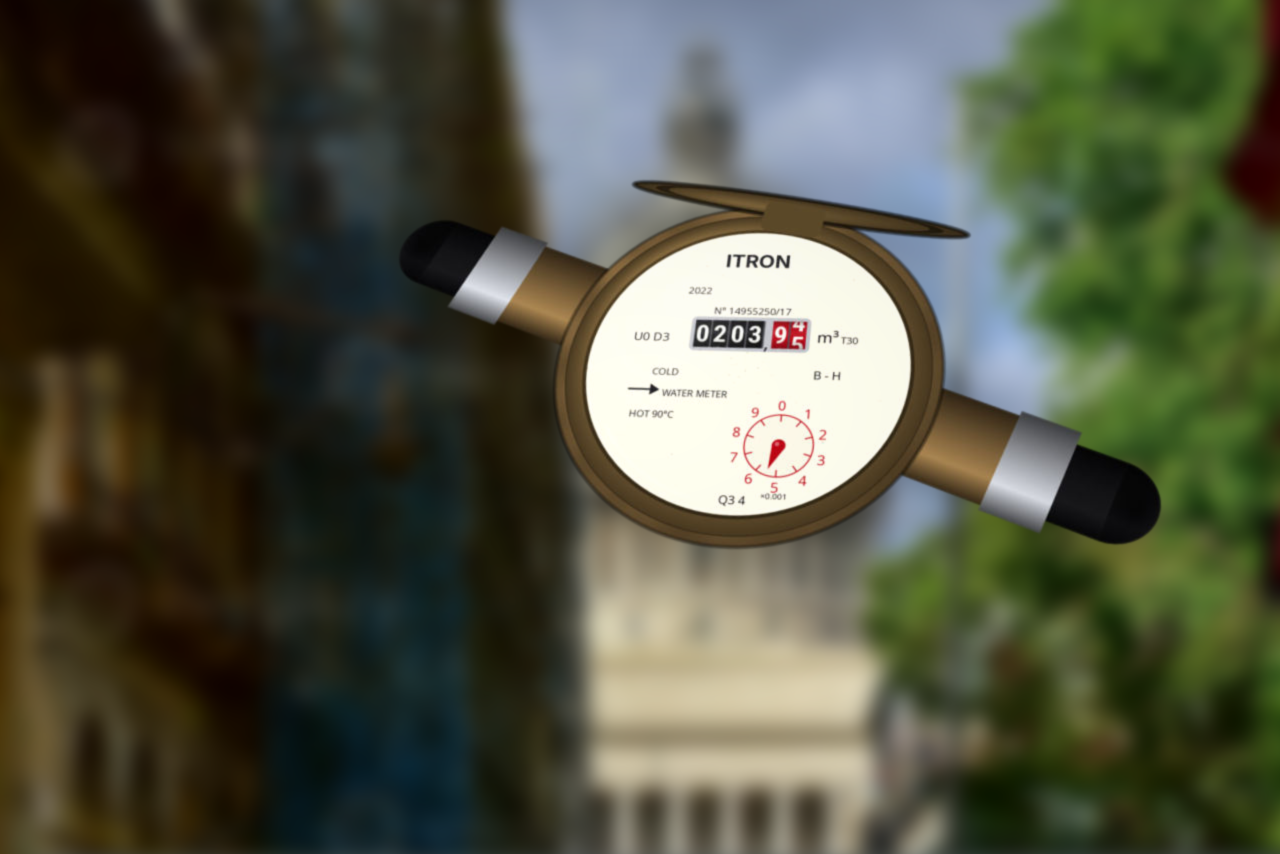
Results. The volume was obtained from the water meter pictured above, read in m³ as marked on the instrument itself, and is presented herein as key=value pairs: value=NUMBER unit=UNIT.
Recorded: value=203.945 unit=m³
